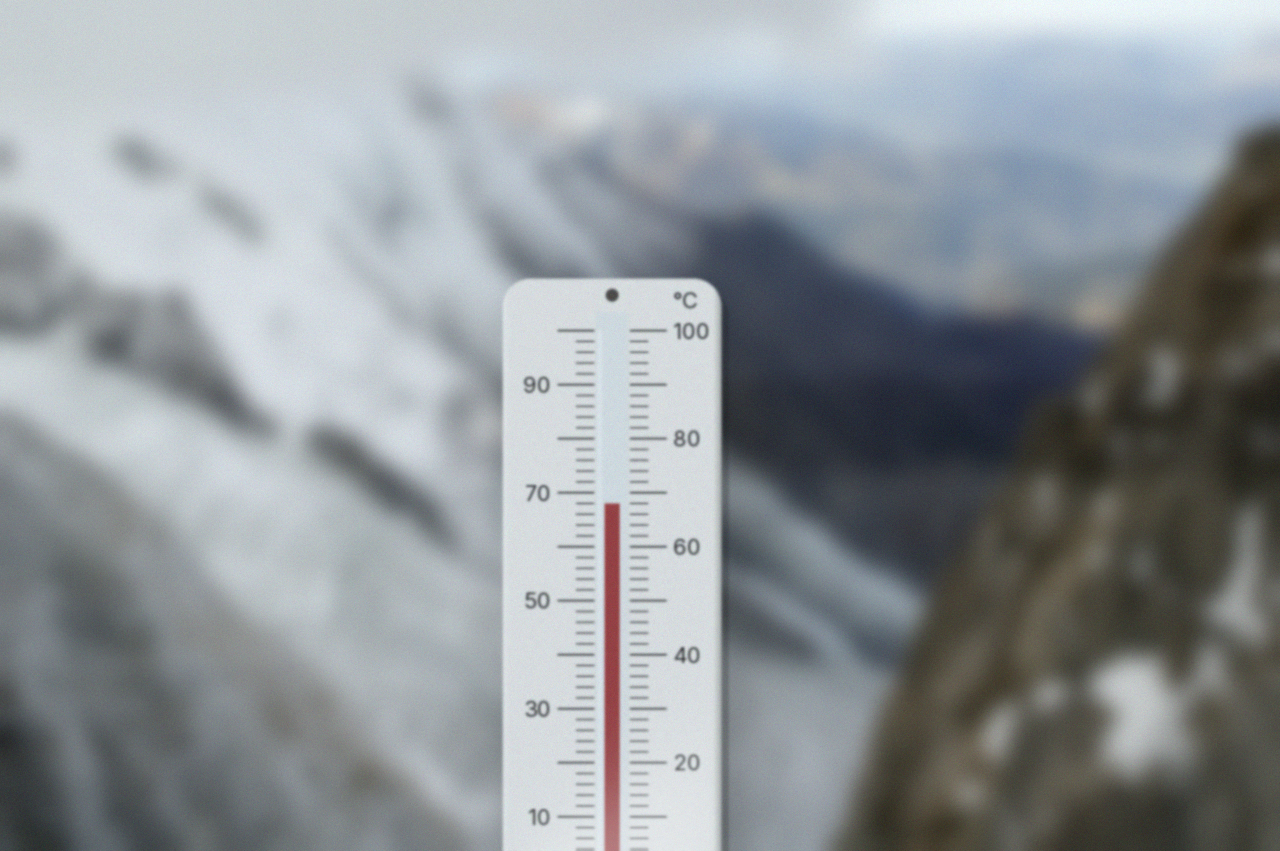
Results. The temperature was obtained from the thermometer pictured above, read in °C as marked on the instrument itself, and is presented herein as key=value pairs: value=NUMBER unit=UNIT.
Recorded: value=68 unit=°C
